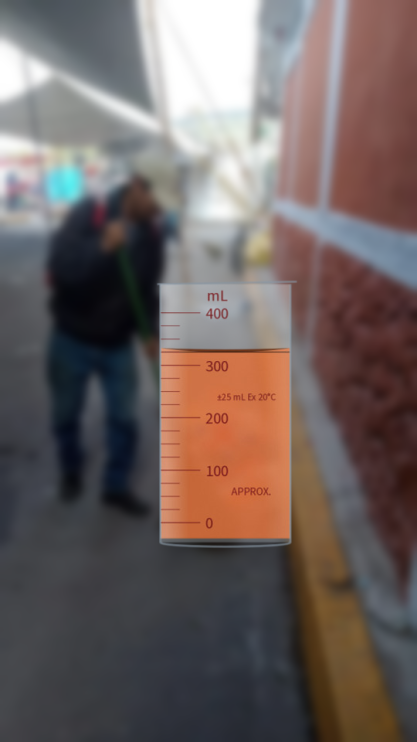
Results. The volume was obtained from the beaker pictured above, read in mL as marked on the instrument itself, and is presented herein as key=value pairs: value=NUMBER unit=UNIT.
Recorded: value=325 unit=mL
